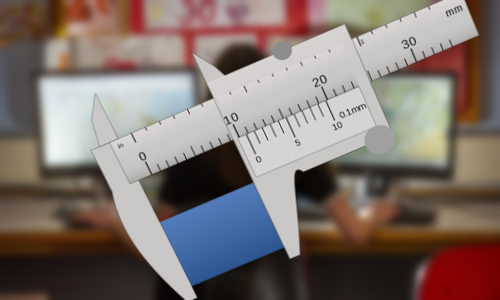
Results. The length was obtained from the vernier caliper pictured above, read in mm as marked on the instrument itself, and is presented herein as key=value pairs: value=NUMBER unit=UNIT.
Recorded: value=10.8 unit=mm
